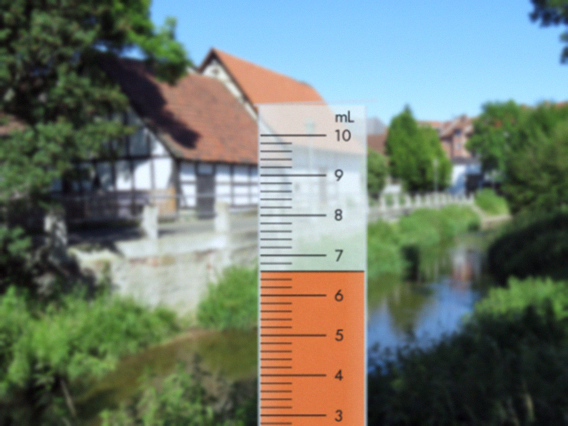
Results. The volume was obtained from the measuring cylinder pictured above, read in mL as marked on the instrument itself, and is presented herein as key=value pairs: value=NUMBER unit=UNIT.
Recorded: value=6.6 unit=mL
